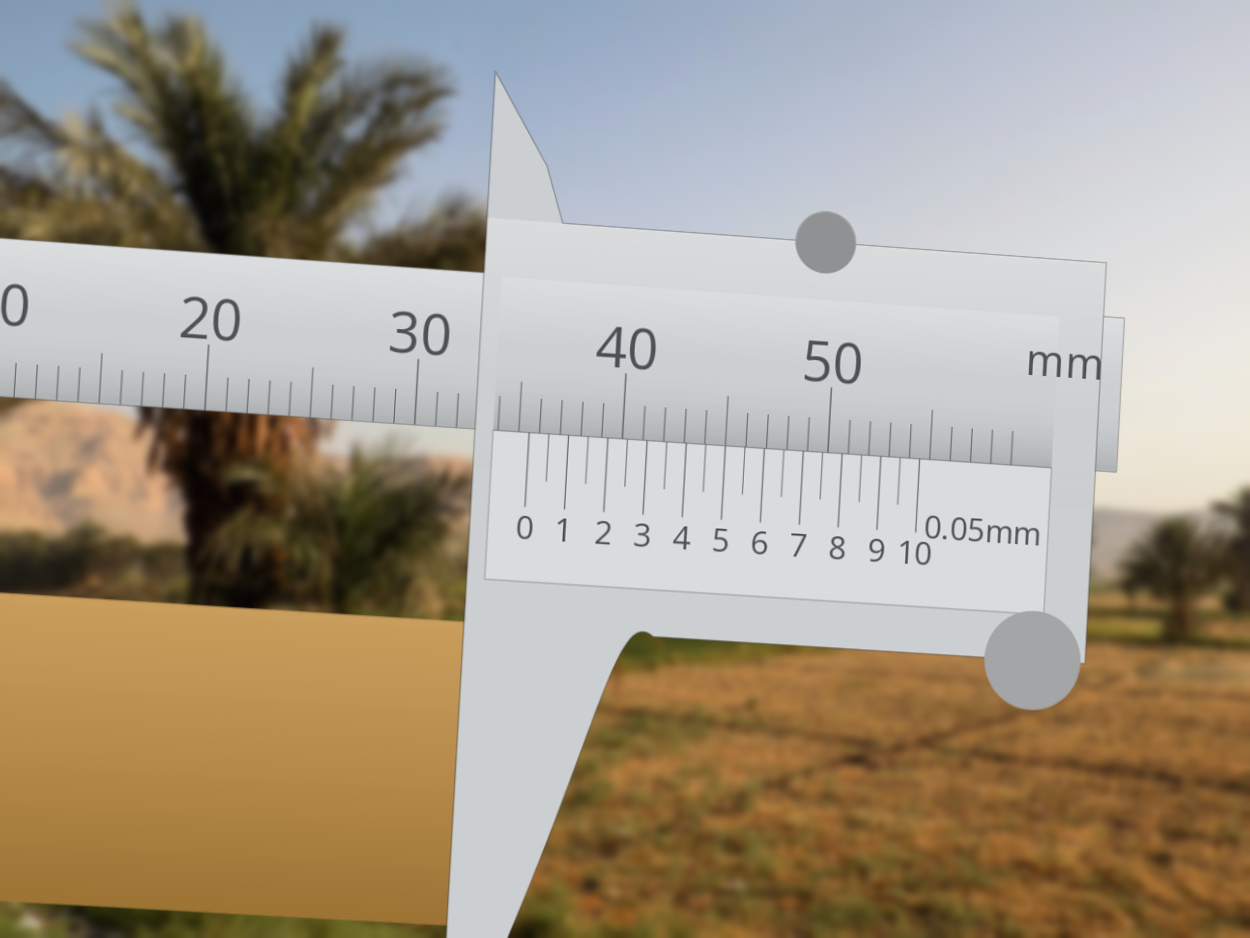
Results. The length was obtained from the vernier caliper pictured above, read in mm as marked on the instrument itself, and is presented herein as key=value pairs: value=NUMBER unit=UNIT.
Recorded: value=35.5 unit=mm
